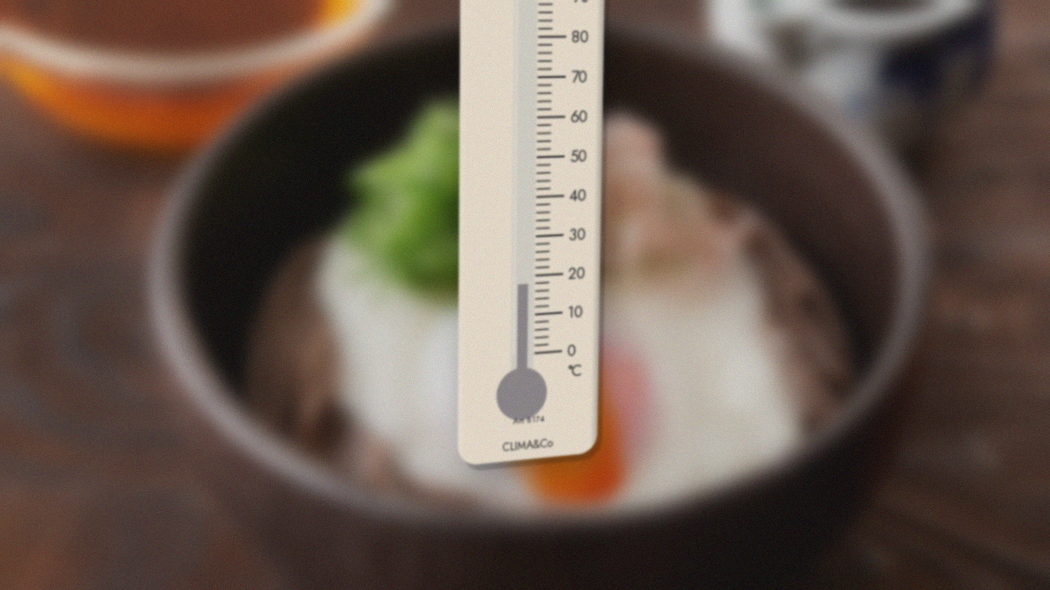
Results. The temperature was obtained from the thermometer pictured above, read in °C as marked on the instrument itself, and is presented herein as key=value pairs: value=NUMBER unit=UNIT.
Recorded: value=18 unit=°C
